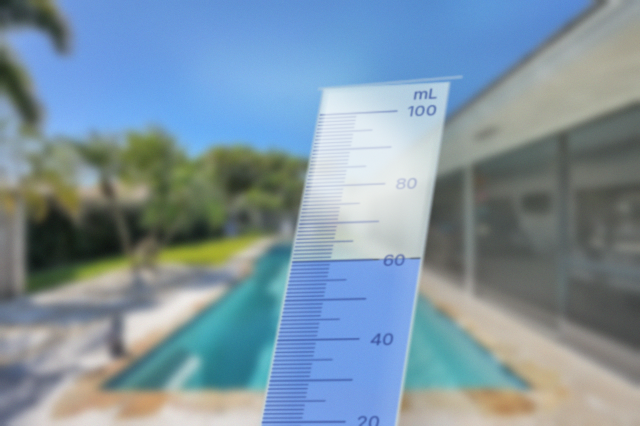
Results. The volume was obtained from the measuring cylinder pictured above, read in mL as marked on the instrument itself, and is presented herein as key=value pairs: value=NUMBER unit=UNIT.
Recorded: value=60 unit=mL
